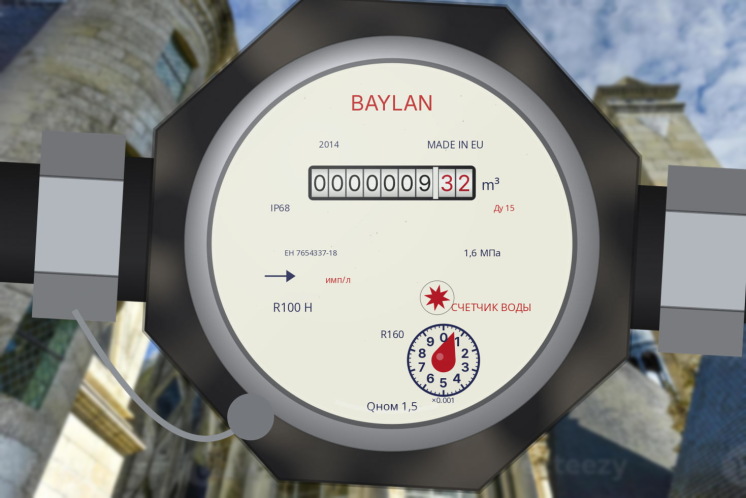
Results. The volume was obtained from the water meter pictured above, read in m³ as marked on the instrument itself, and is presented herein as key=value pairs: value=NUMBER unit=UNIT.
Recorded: value=9.320 unit=m³
